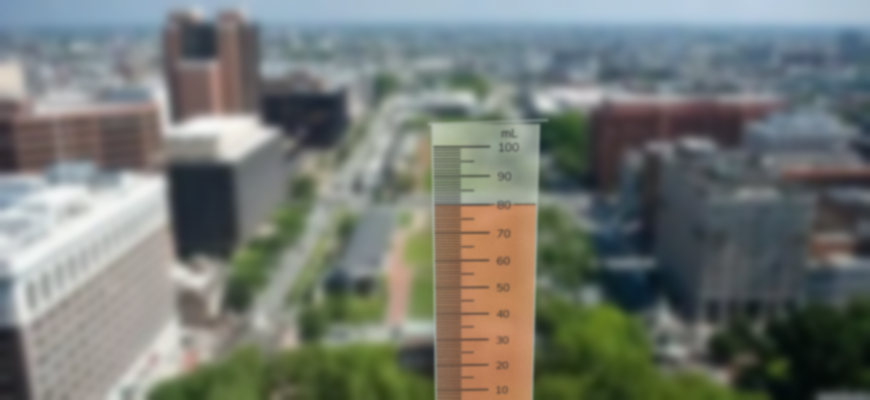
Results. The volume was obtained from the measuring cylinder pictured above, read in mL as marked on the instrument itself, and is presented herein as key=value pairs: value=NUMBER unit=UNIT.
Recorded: value=80 unit=mL
